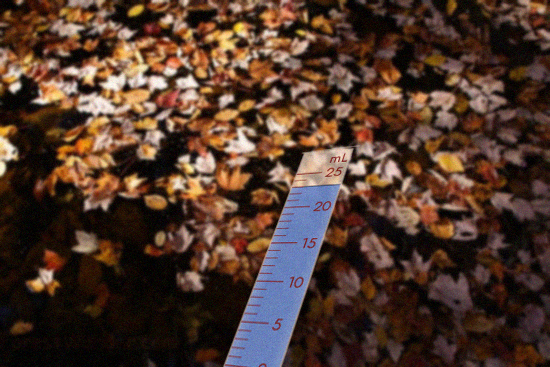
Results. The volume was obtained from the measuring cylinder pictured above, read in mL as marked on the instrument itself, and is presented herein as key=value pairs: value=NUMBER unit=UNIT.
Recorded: value=23 unit=mL
